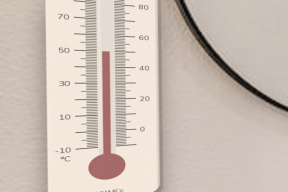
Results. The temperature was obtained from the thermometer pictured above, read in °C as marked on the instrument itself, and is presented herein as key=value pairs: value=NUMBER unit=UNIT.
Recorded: value=50 unit=°C
